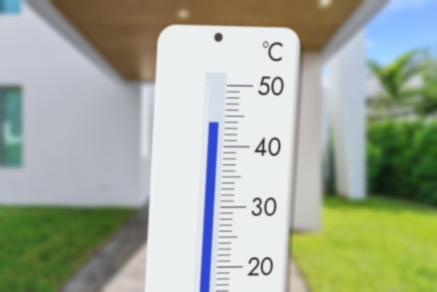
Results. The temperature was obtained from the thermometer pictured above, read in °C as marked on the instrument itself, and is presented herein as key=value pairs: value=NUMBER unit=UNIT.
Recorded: value=44 unit=°C
